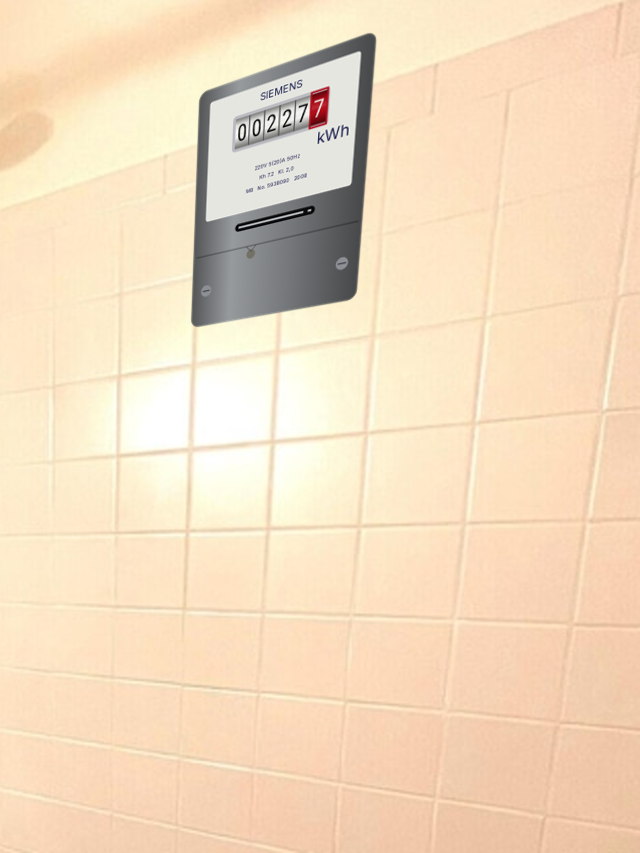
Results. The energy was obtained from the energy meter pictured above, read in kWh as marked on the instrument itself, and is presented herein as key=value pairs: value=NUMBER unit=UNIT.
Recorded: value=227.7 unit=kWh
